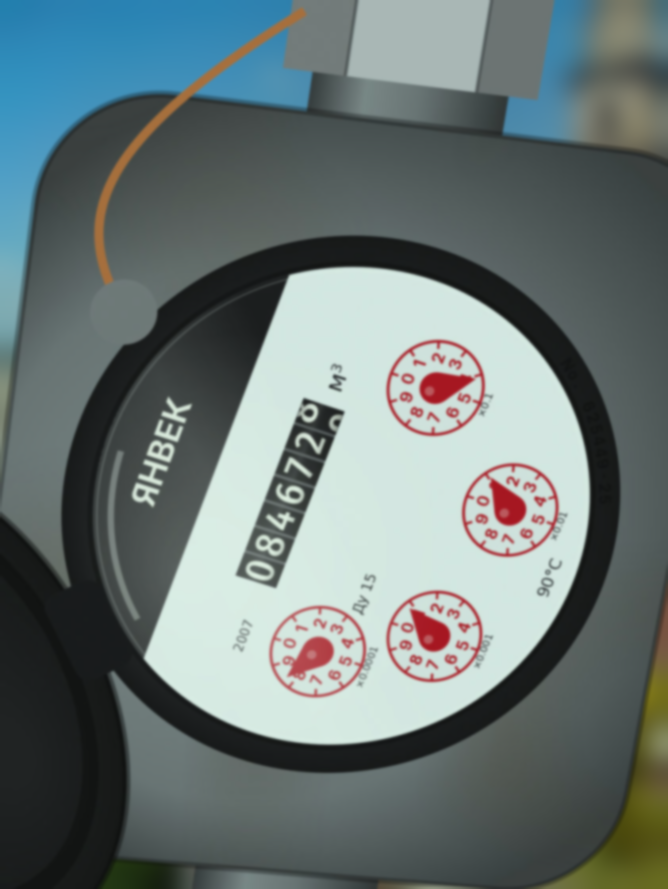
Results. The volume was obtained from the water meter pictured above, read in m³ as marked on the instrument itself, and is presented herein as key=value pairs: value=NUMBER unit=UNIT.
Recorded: value=846728.4108 unit=m³
